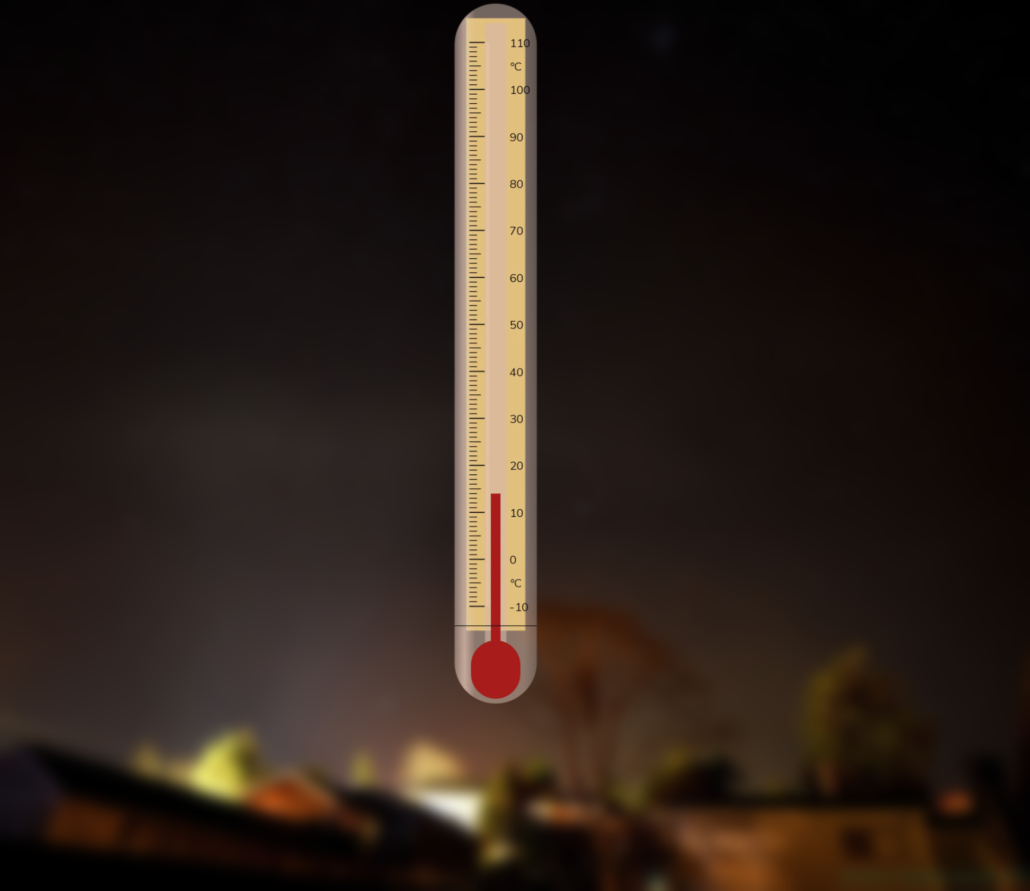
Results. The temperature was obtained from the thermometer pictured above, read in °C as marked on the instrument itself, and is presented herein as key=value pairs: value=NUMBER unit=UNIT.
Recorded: value=14 unit=°C
